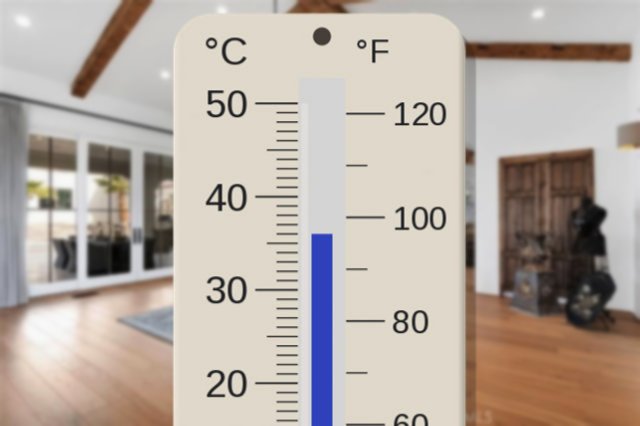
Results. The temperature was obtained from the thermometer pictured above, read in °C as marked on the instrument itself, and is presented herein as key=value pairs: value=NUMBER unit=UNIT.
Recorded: value=36 unit=°C
